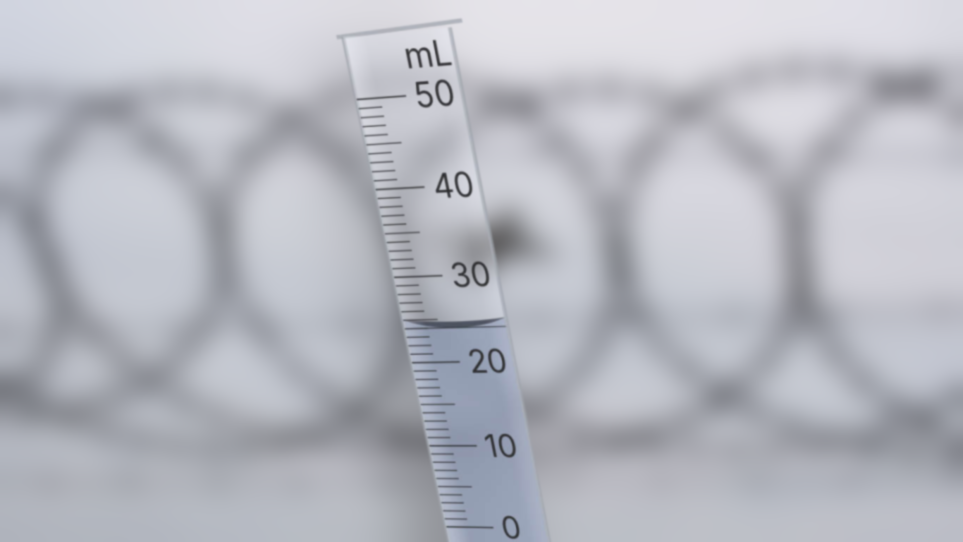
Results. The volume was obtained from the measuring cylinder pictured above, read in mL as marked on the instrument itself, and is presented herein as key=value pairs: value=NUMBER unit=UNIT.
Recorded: value=24 unit=mL
